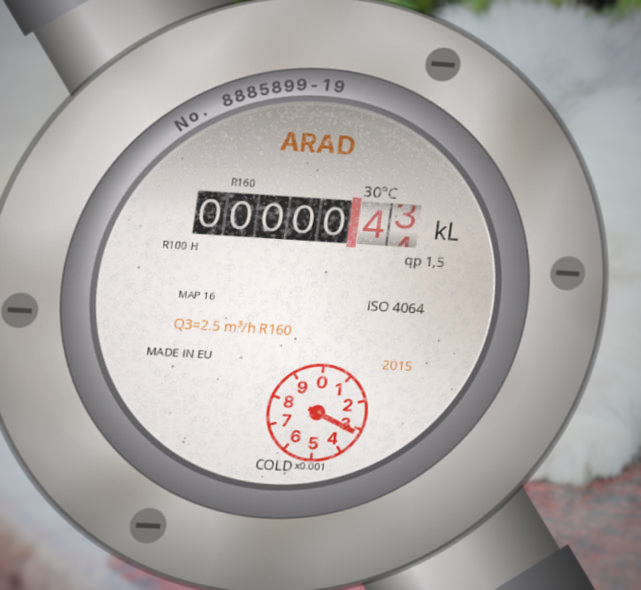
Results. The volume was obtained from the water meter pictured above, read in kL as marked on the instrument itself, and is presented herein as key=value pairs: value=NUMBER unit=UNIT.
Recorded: value=0.433 unit=kL
